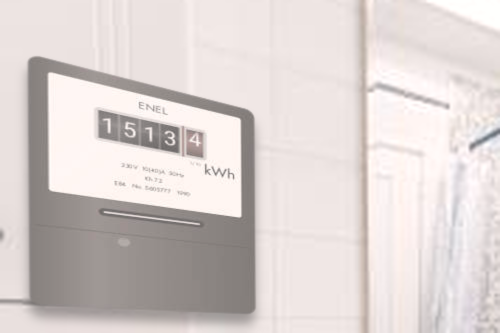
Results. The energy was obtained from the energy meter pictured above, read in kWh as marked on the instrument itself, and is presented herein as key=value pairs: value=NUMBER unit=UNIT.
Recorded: value=1513.4 unit=kWh
